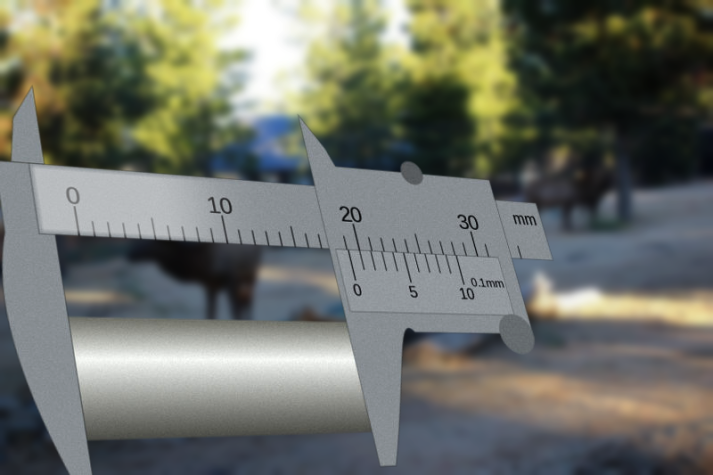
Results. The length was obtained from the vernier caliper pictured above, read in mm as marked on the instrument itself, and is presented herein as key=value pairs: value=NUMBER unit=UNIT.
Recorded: value=19.1 unit=mm
